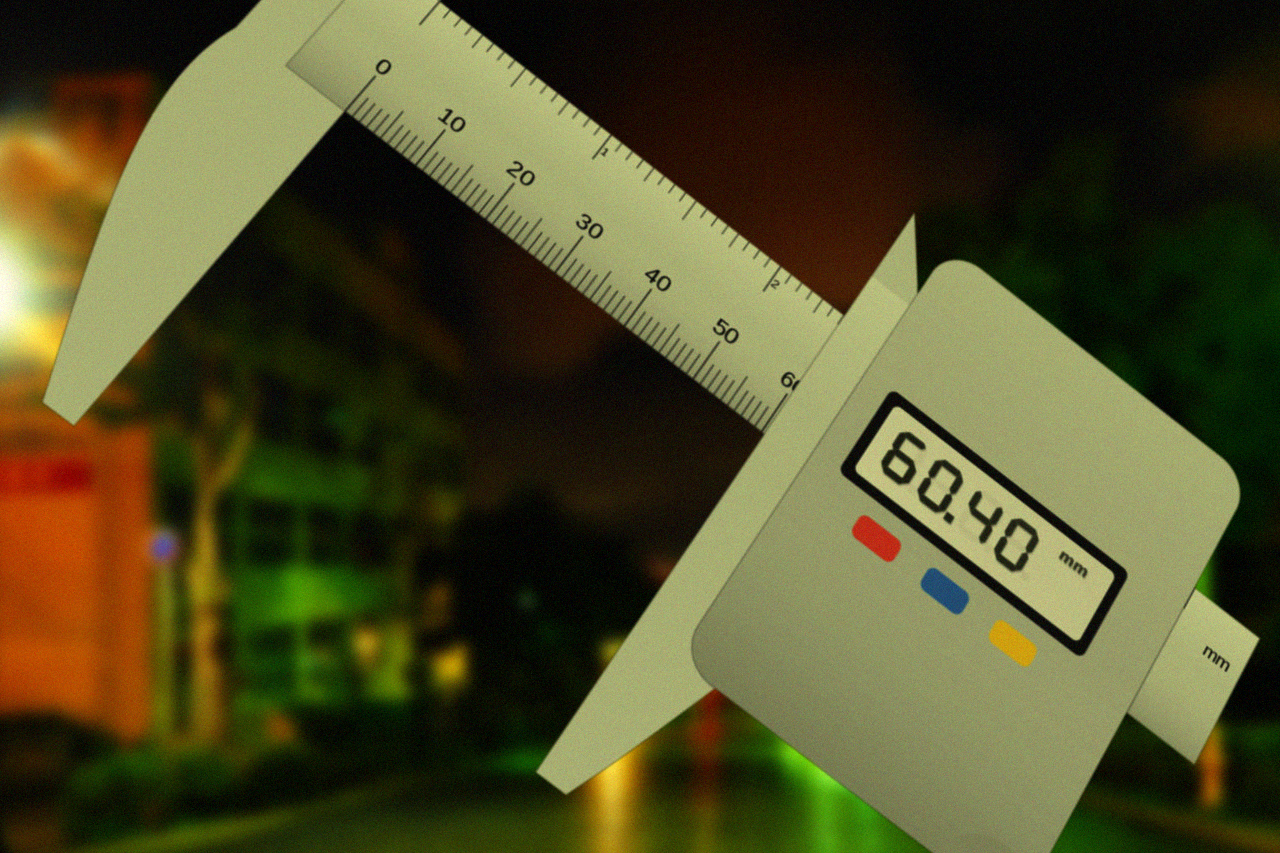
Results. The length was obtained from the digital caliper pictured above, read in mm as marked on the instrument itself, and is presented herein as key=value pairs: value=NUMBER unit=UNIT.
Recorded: value=60.40 unit=mm
